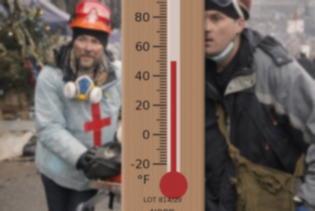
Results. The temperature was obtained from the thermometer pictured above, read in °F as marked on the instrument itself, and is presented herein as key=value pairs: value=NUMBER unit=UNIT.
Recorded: value=50 unit=°F
